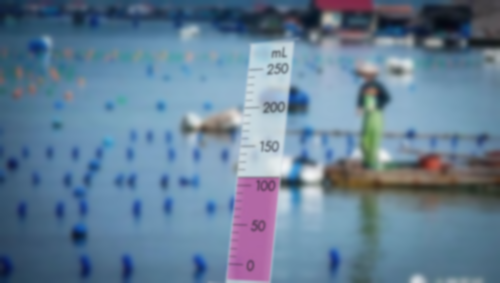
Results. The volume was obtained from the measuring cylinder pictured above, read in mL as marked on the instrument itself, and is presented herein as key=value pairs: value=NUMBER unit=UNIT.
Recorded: value=110 unit=mL
